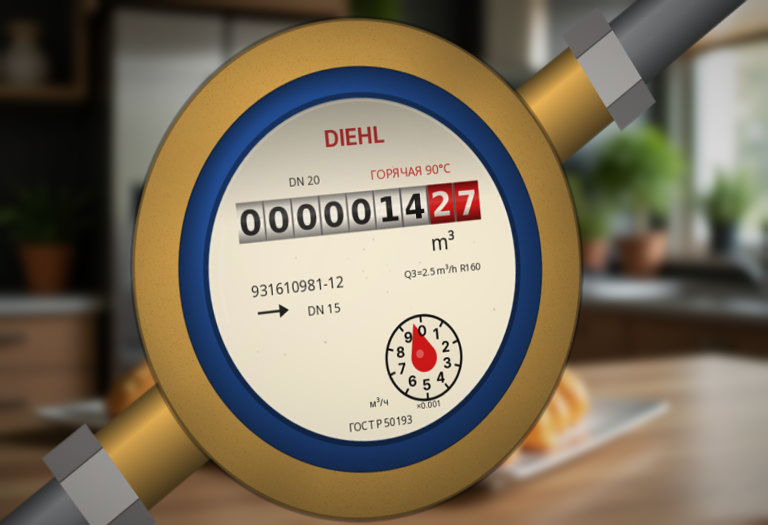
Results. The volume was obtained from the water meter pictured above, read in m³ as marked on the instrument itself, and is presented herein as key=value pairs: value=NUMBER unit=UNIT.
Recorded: value=14.269 unit=m³
